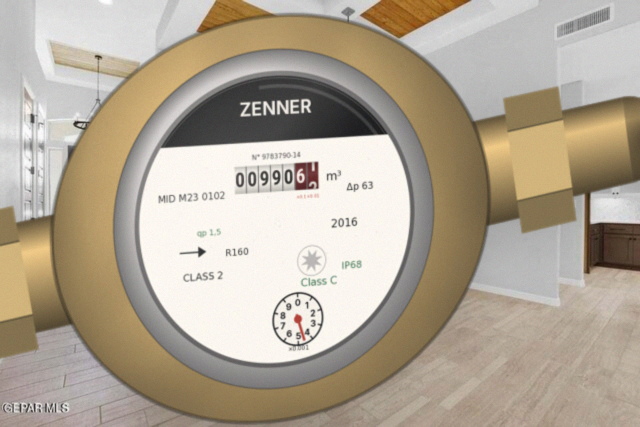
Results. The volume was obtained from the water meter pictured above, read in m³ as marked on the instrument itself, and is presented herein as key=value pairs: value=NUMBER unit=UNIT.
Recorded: value=990.614 unit=m³
